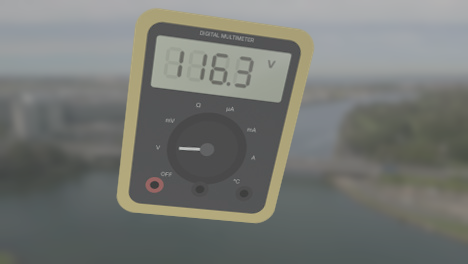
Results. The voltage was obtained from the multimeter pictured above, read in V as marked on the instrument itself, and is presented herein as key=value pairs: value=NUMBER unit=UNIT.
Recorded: value=116.3 unit=V
